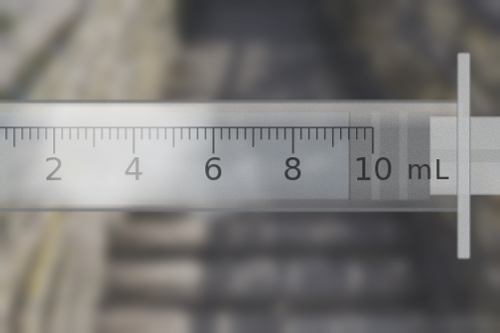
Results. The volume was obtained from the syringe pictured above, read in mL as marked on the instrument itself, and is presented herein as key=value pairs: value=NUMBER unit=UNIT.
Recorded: value=9.4 unit=mL
